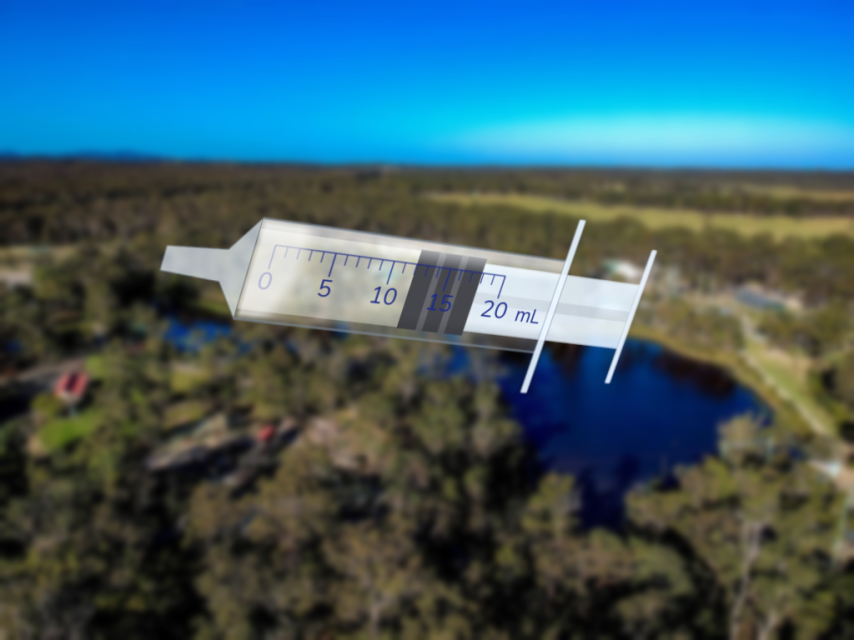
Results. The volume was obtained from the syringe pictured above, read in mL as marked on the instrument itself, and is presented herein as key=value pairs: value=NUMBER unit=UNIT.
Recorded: value=12 unit=mL
